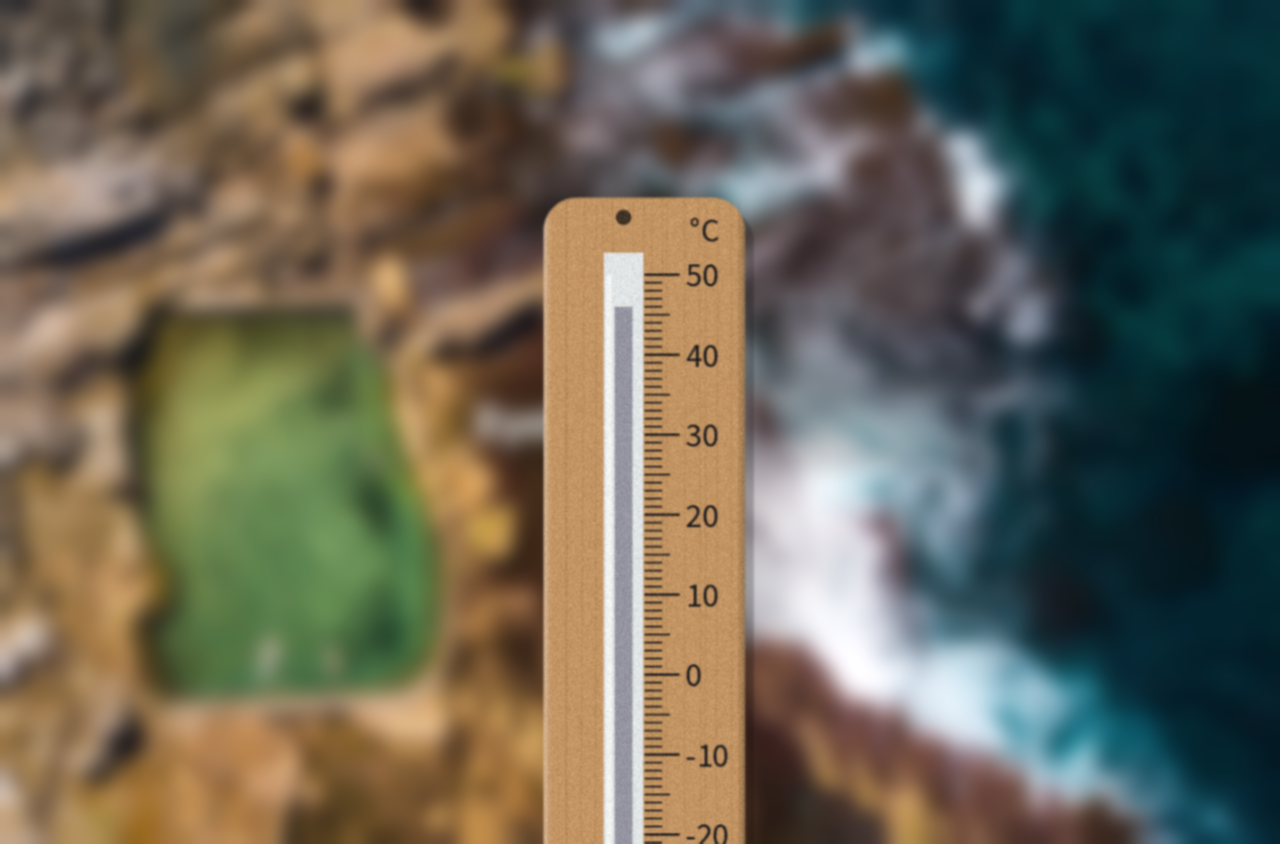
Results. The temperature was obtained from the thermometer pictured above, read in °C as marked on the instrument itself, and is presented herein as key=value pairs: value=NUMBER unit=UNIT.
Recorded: value=46 unit=°C
